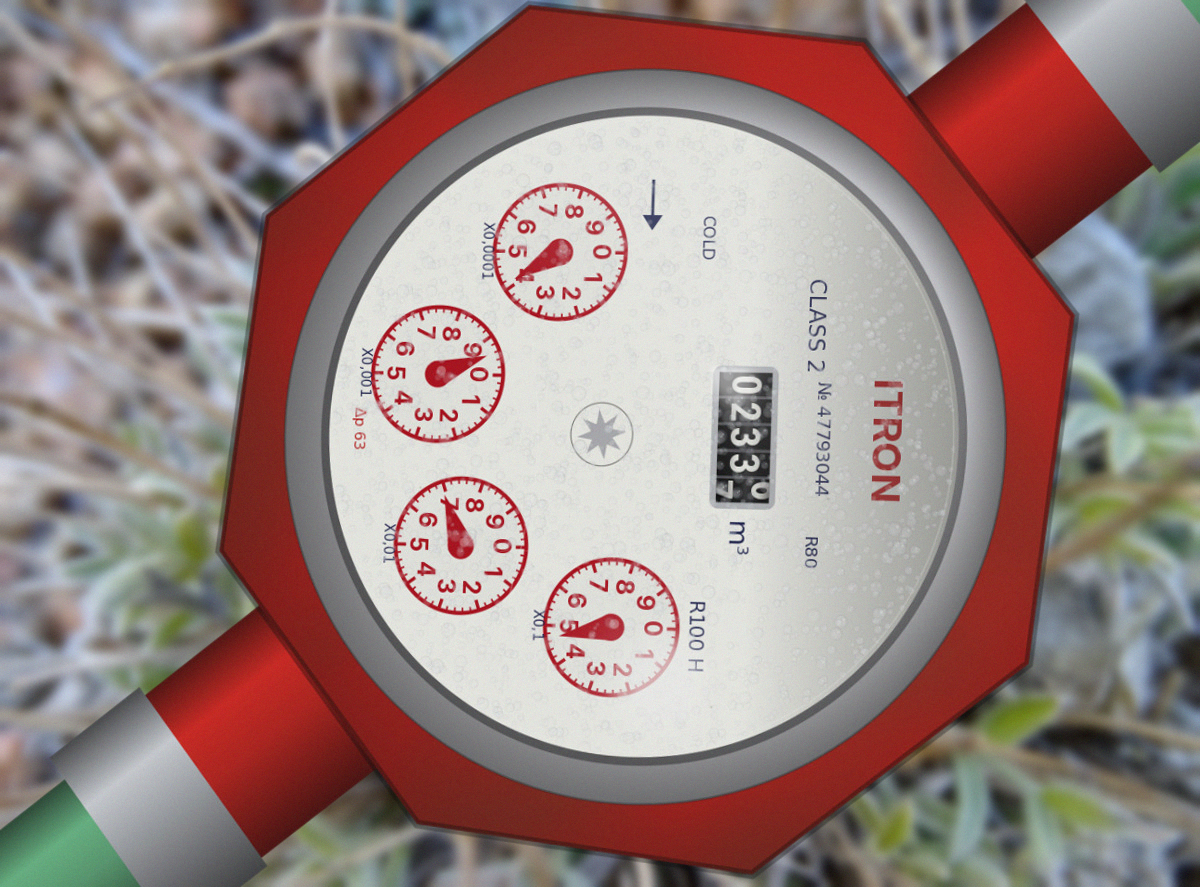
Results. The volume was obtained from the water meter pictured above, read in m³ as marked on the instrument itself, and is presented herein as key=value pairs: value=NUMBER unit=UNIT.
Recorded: value=2336.4694 unit=m³
